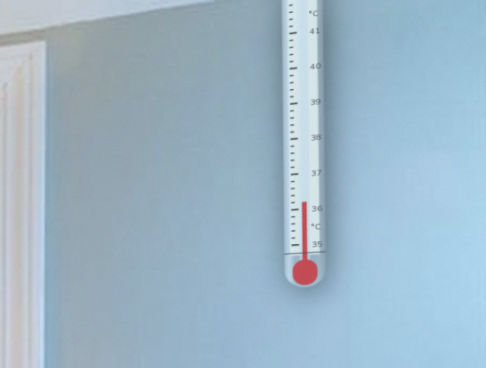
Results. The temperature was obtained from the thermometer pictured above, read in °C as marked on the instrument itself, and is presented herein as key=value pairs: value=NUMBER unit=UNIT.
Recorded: value=36.2 unit=°C
